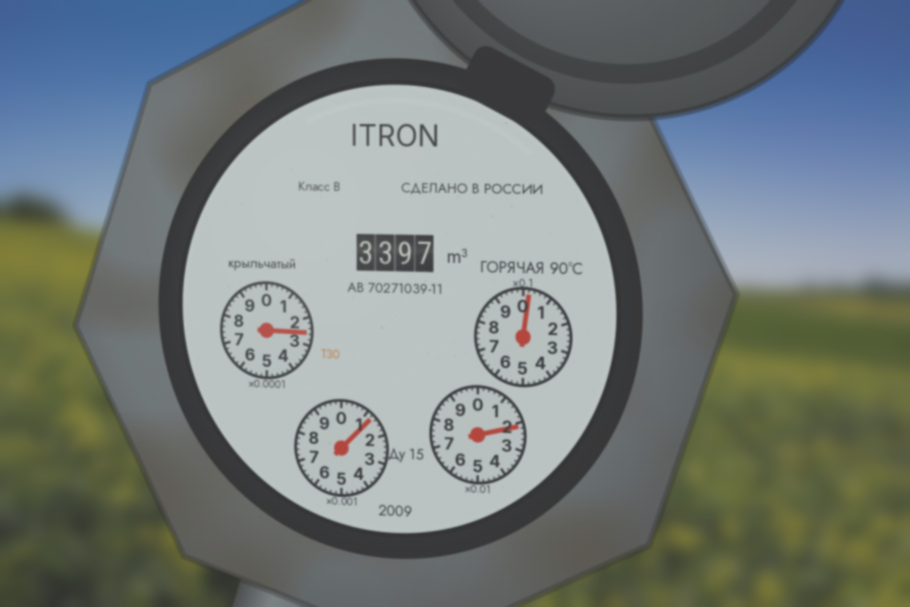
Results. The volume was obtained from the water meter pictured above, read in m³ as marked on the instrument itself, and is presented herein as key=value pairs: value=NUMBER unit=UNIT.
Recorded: value=3397.0212 unit=m³
